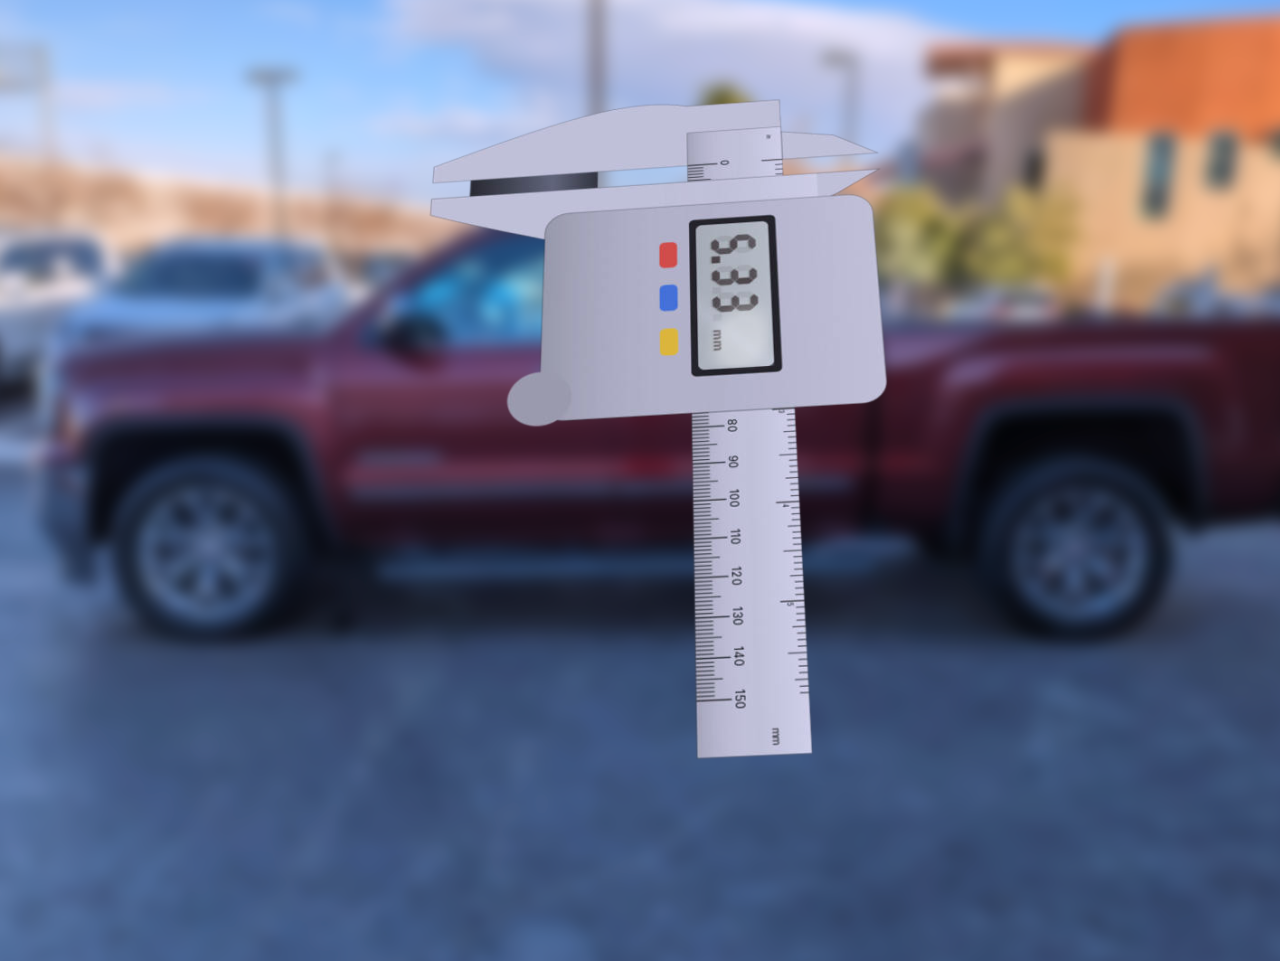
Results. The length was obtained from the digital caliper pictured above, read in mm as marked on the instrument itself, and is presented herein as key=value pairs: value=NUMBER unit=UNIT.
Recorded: value=5.33 unit=mm
